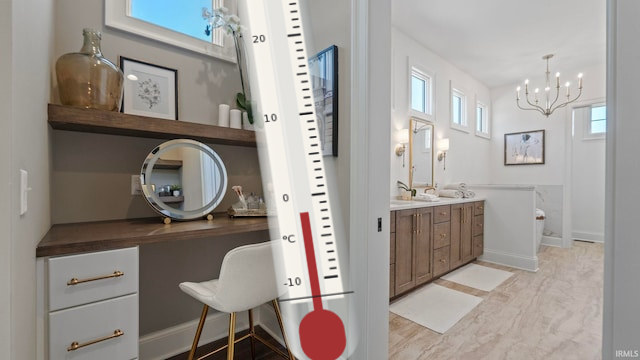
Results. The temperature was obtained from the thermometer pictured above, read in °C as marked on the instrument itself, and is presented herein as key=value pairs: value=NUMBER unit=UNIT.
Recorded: value=-2 unit=°C
